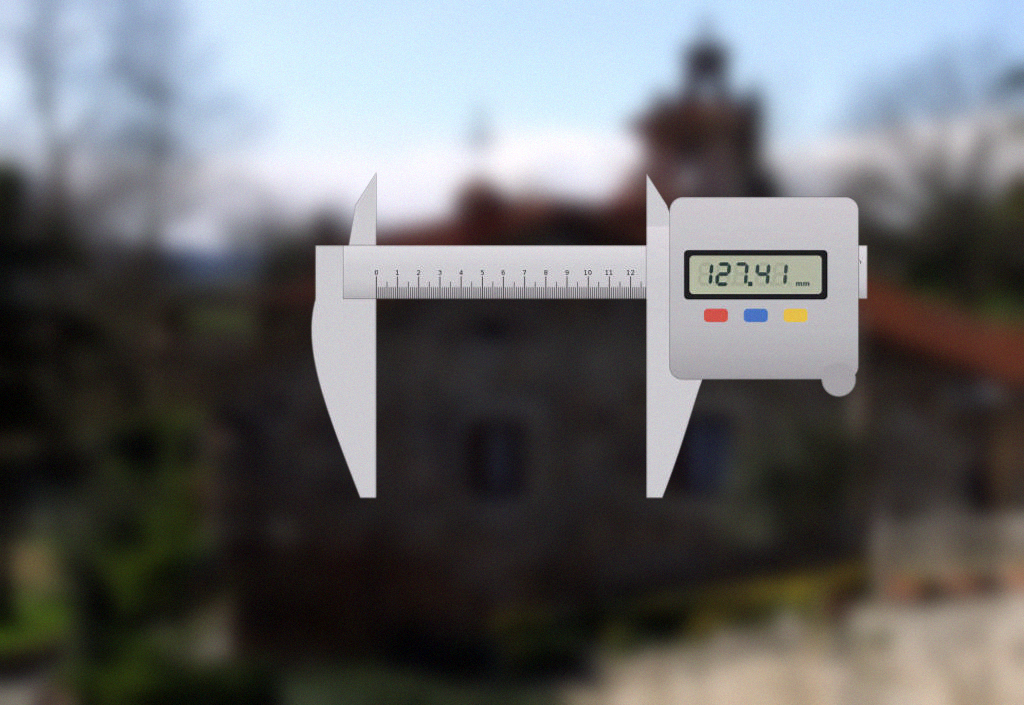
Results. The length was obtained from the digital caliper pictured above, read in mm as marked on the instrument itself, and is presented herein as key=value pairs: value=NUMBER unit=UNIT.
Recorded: value=127.41 unit=mm
